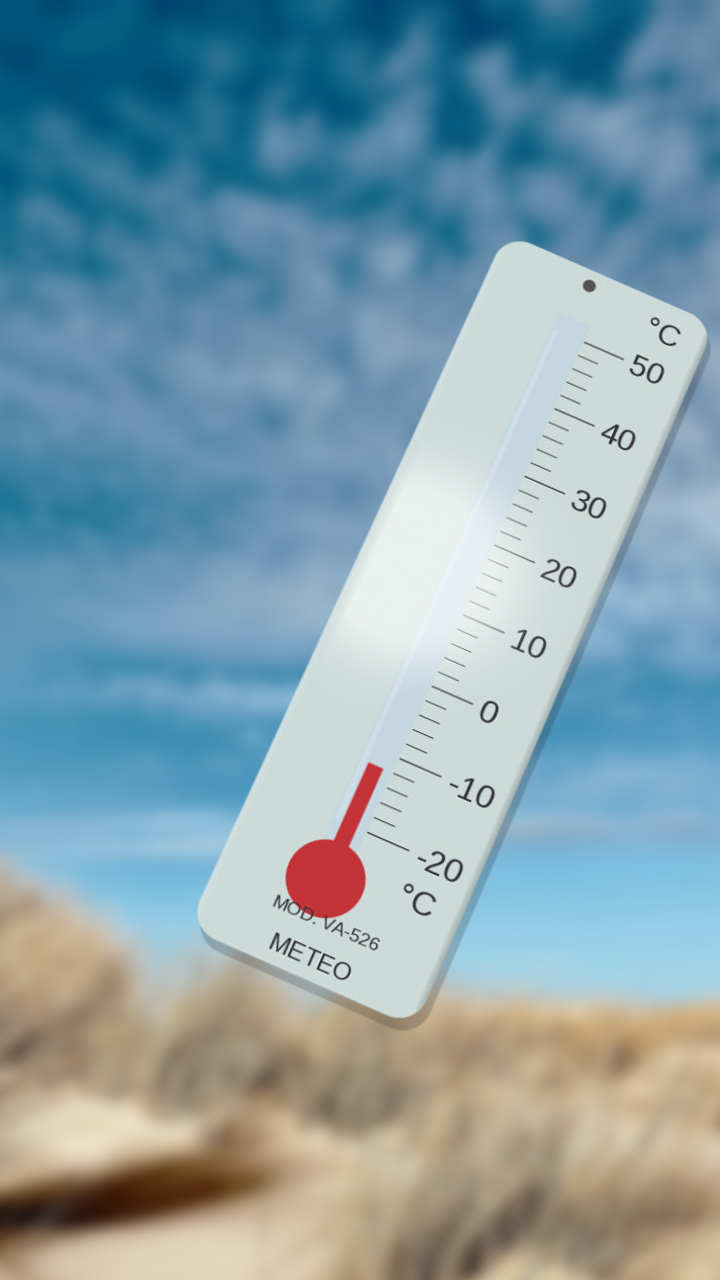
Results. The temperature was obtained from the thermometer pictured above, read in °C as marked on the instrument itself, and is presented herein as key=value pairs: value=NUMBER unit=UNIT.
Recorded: value=-12 unit=°C
